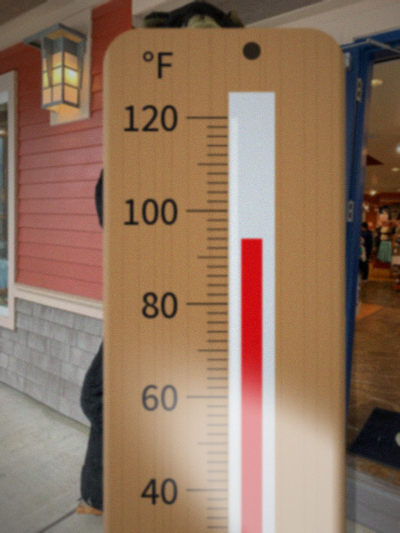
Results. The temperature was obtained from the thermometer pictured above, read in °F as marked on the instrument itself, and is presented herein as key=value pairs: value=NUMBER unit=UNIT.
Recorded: value=94 unit=°F
